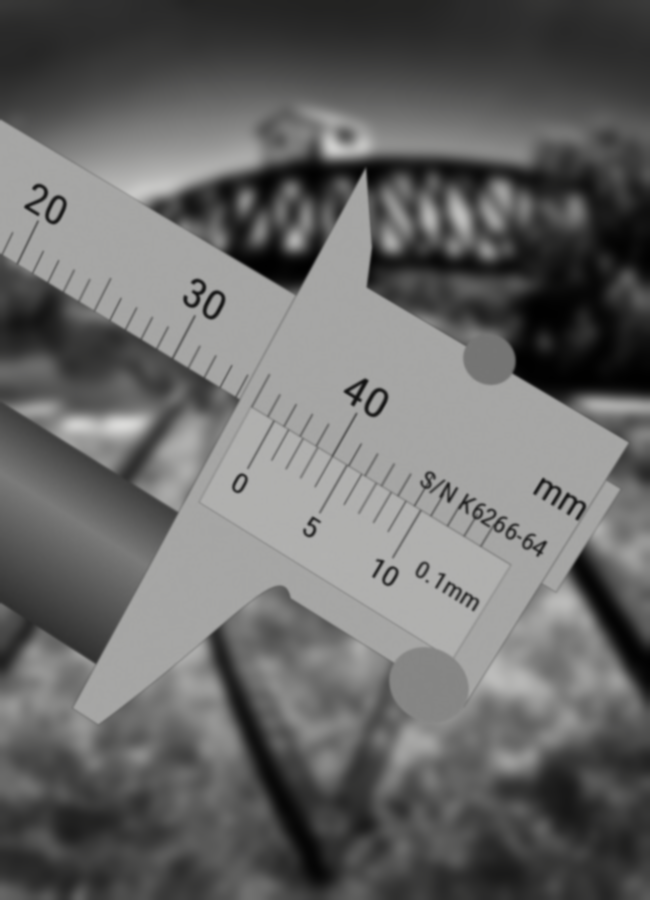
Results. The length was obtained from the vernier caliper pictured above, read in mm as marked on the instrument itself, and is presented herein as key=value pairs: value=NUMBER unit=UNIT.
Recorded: value=36.4 unit=mm
